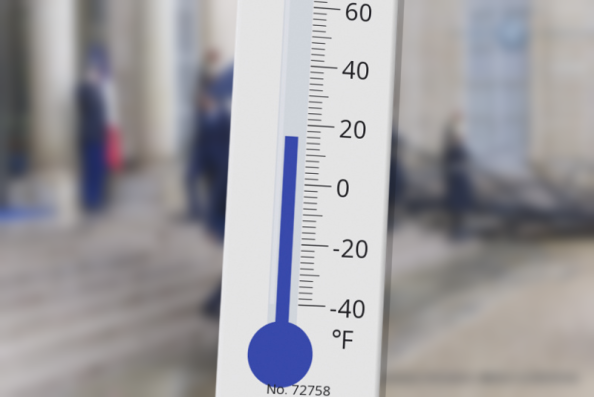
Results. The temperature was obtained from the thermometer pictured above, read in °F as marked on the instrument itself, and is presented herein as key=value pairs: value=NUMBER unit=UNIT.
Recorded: value=16 unit=°F
